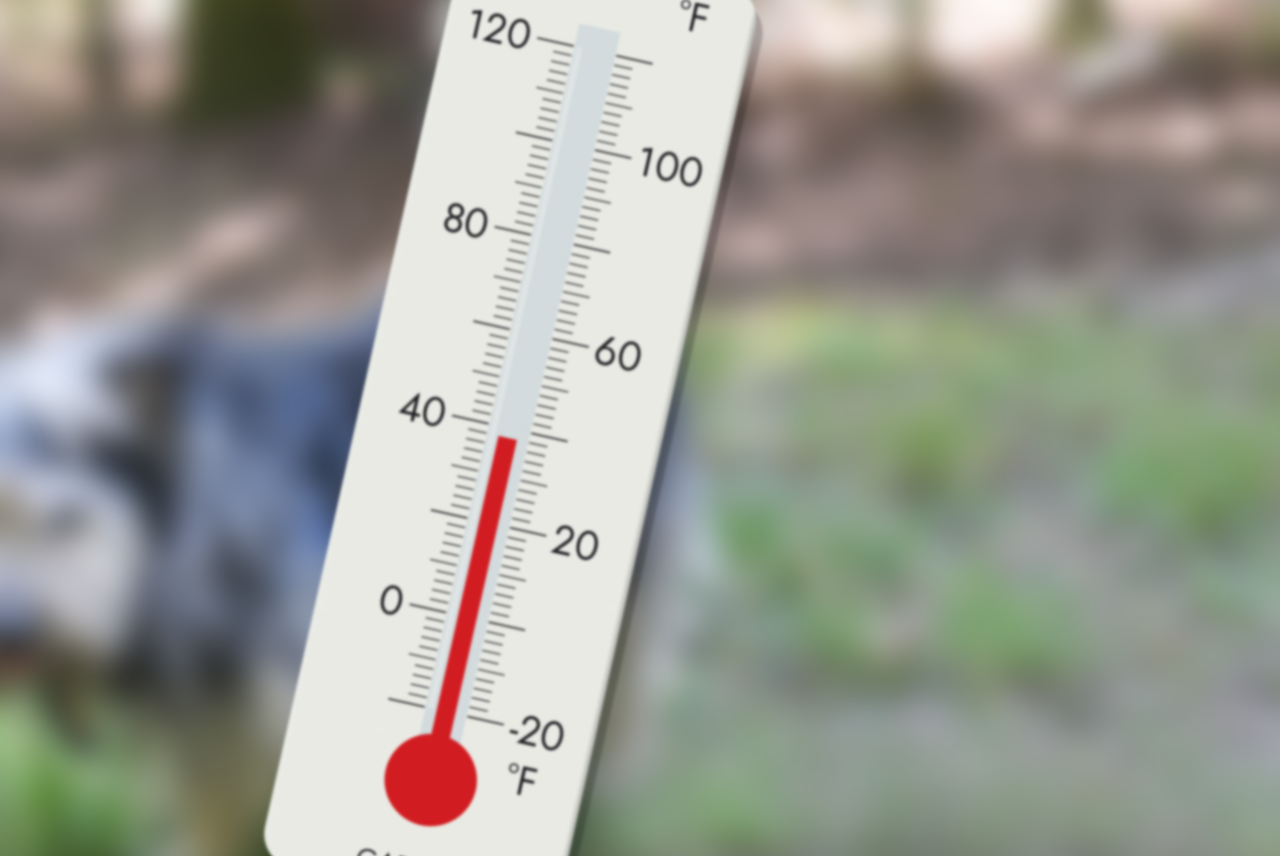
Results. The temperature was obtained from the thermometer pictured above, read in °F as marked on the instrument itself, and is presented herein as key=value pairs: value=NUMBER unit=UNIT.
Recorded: value=38 unit=°F
